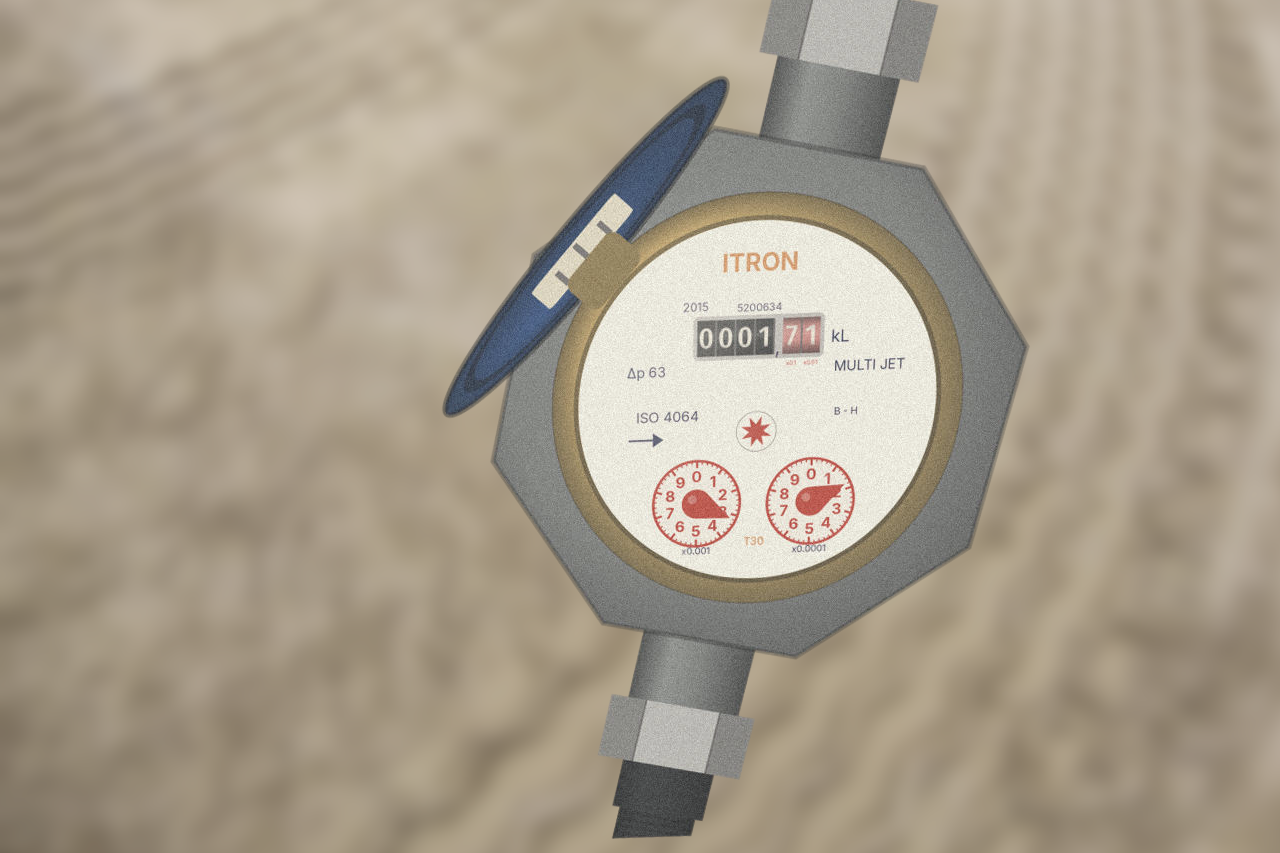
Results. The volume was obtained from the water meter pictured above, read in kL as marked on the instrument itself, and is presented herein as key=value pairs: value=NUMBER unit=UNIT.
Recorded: value=1.7131 unit=kL
